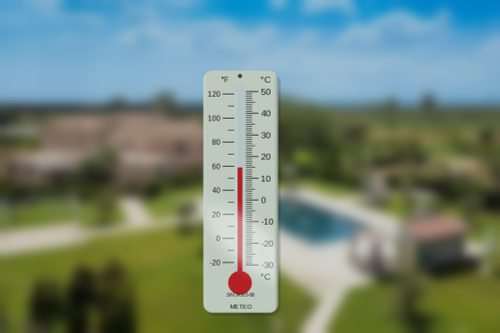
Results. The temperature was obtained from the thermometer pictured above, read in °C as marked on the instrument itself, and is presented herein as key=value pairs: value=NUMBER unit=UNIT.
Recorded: value=15 unit=°C
